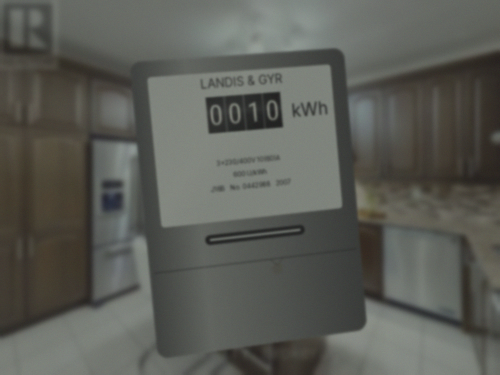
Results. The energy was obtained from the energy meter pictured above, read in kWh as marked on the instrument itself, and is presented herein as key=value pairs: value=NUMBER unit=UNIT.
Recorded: value=10 unit=kWh
